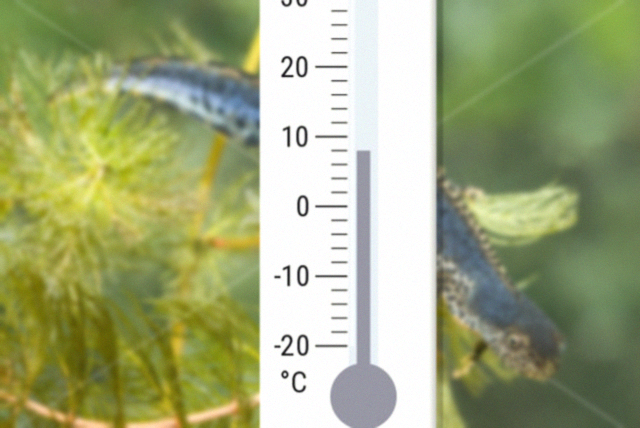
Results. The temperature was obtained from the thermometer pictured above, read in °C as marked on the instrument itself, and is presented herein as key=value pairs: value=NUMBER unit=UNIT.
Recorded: value=8 unit=°C
